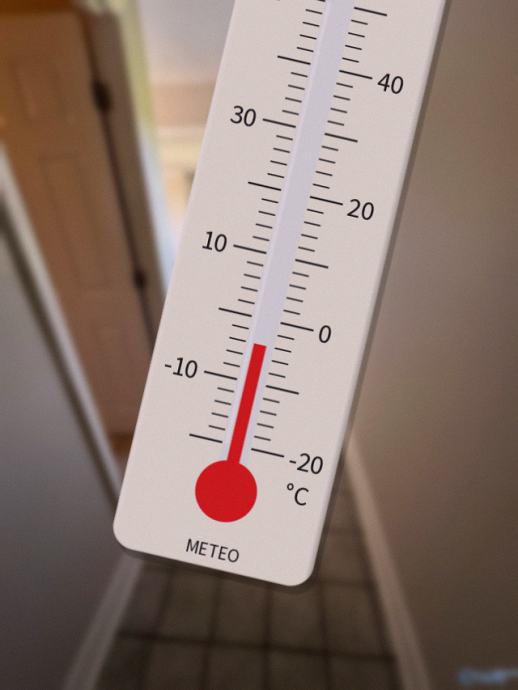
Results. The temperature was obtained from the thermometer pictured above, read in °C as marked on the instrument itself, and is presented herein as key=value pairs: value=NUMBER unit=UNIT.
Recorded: value=-4 unit=°C
